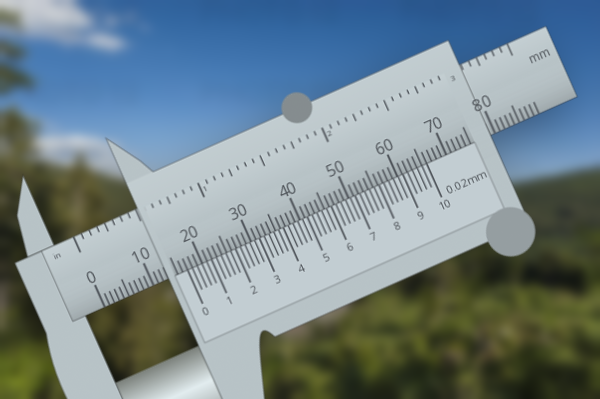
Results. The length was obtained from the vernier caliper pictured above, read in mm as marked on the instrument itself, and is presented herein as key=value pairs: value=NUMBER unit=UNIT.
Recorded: value=17.0 unit=mm
